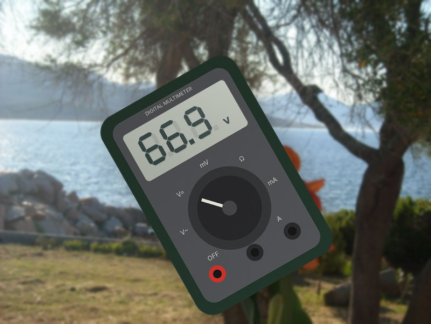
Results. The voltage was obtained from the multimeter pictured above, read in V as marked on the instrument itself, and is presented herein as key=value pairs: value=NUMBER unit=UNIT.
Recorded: value=66.9 unit=V
